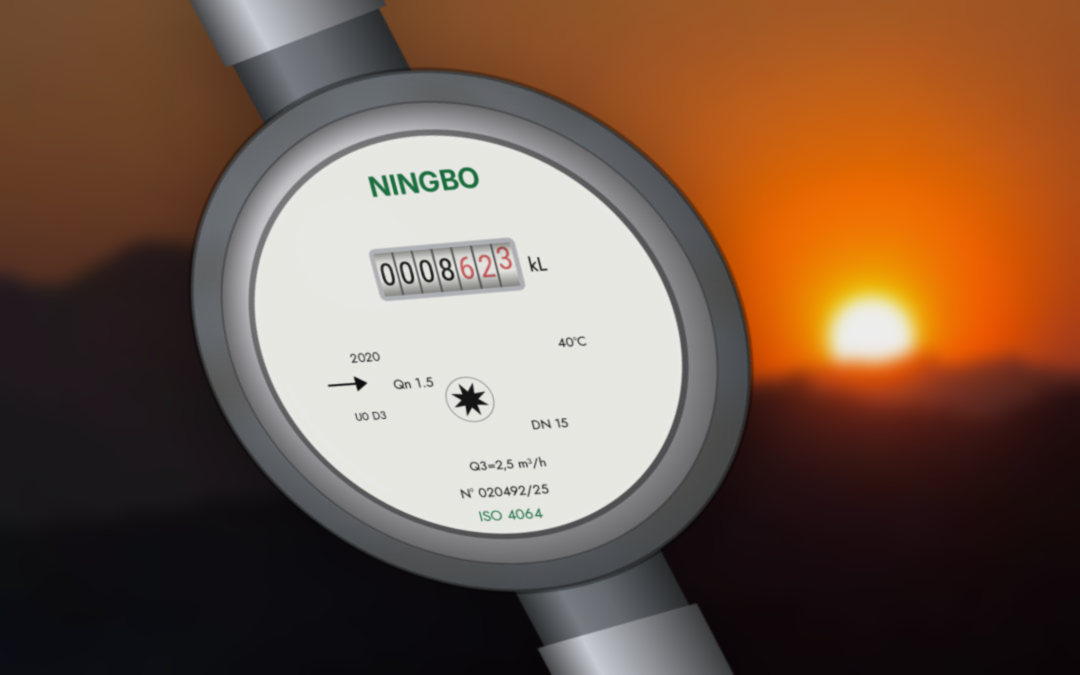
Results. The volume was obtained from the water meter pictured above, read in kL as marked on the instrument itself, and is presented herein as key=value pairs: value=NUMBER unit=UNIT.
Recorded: value=8.623 unit=kL
